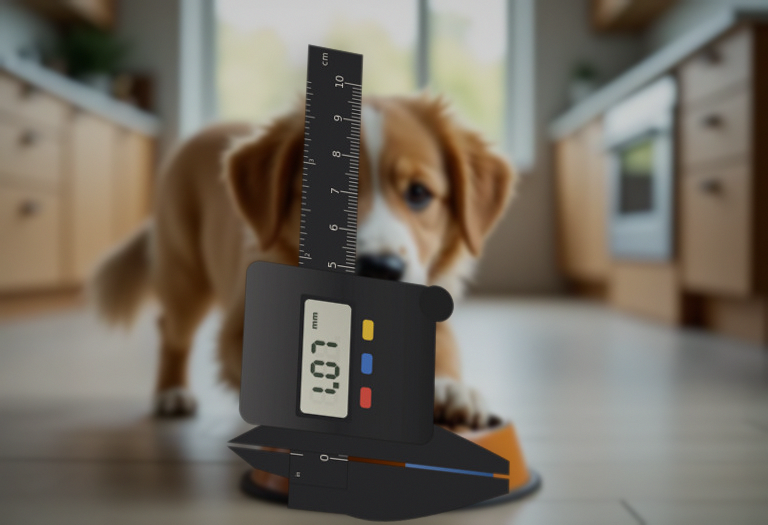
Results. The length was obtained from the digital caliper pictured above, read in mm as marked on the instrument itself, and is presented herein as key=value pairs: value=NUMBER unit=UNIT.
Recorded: value=1.07 unit=mm
